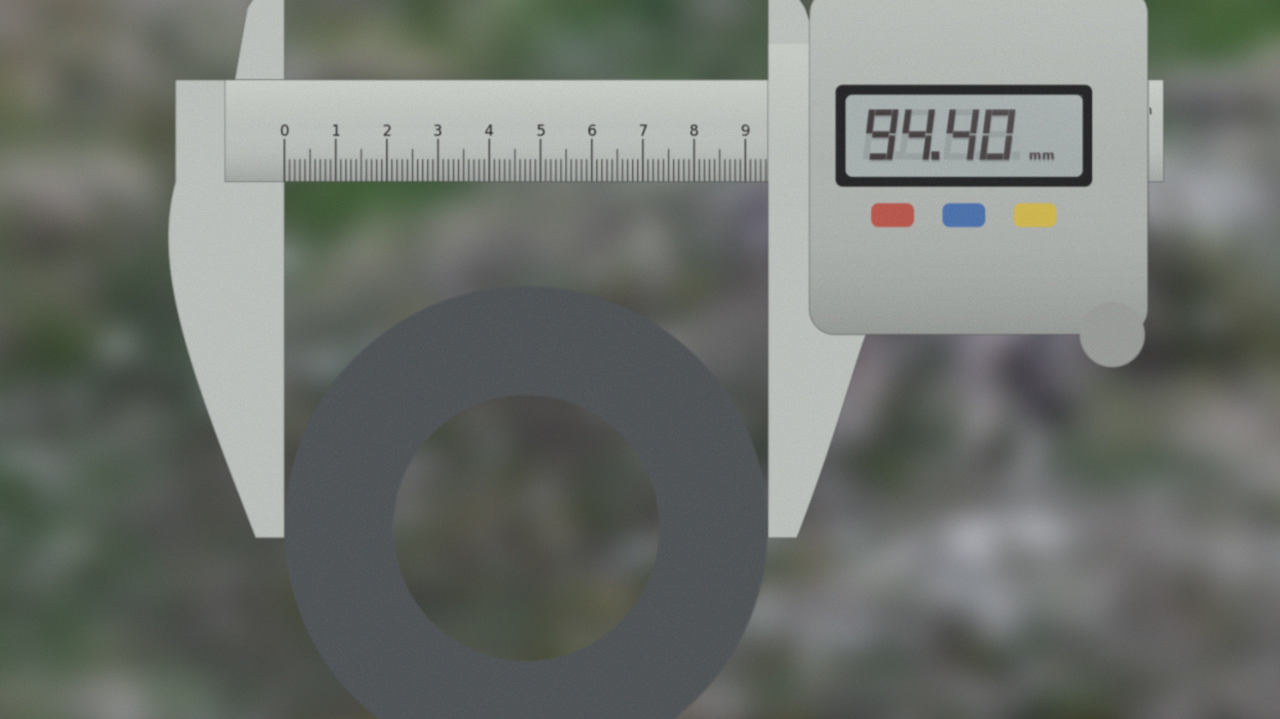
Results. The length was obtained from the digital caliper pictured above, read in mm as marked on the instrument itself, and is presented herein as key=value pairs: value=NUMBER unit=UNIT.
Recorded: value=94.40 unit=mm
